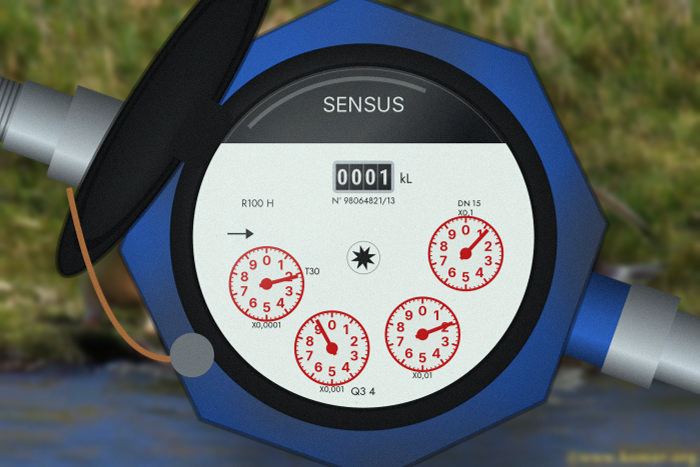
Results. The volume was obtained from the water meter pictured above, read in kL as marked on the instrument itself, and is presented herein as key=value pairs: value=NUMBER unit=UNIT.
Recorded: value=1.1192 unit=kL
